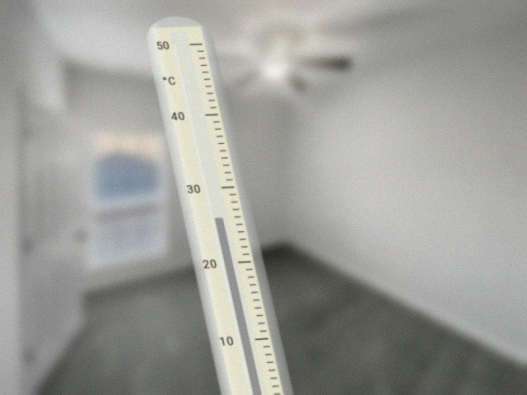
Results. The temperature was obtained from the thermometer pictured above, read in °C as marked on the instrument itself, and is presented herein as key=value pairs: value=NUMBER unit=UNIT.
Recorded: value=26 unit=°C
